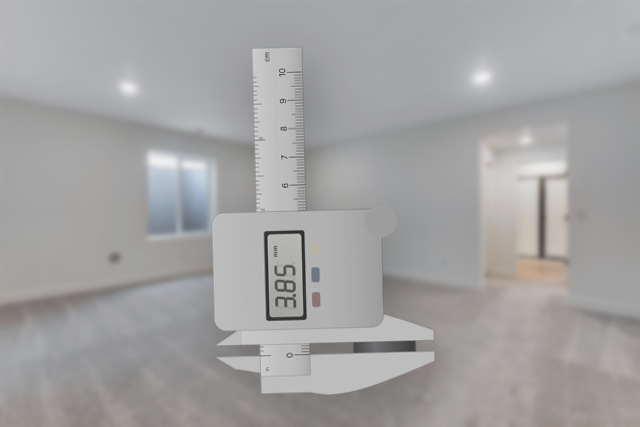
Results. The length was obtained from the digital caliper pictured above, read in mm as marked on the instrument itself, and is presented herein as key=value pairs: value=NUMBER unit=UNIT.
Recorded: value=3.85 unit=mm
